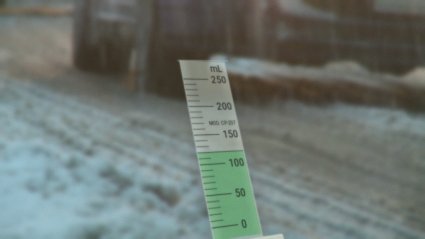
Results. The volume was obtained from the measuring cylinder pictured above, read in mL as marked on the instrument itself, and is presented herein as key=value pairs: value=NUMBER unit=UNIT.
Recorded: value=120 unit=mL
